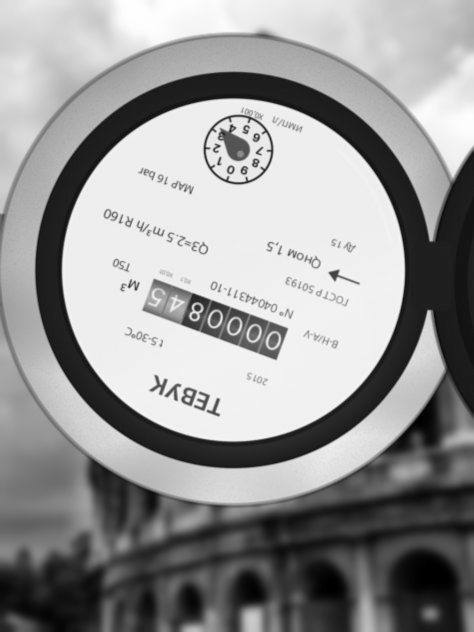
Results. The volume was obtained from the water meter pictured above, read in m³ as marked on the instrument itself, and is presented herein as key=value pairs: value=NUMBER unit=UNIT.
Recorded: value=8.453 unit=m³
